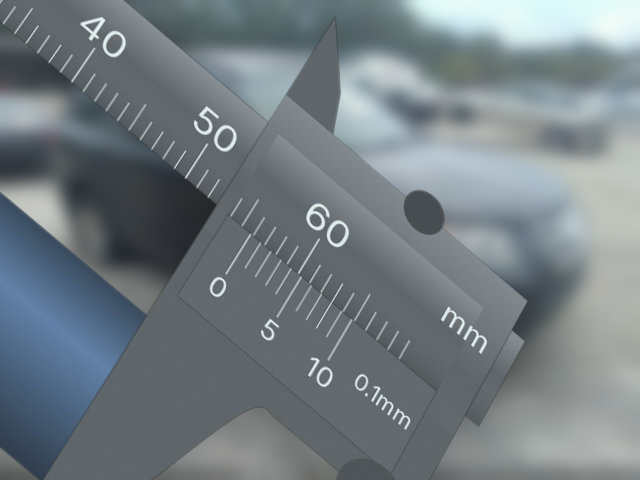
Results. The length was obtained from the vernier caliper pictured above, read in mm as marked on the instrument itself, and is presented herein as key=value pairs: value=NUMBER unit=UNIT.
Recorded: value=55.8 unit=mm
